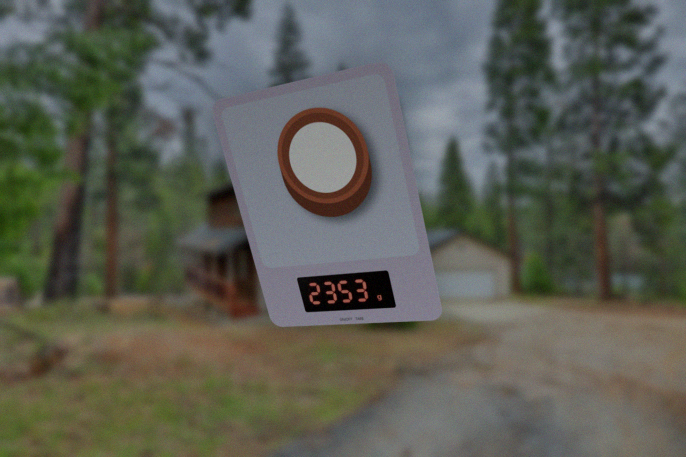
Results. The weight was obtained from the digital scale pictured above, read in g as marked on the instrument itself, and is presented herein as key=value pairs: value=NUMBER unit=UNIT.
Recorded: value=2353 unit=g
